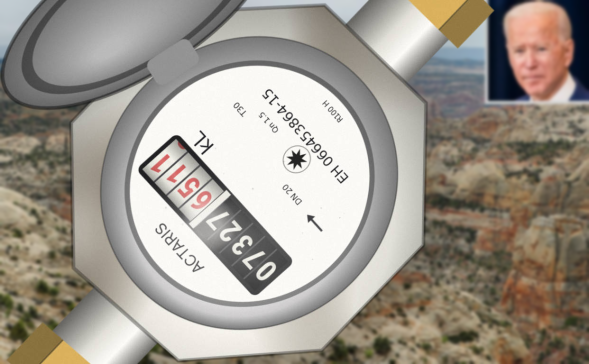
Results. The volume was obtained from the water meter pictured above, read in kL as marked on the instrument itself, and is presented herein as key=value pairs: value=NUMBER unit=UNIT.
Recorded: value=7327.6511 unit=kL
